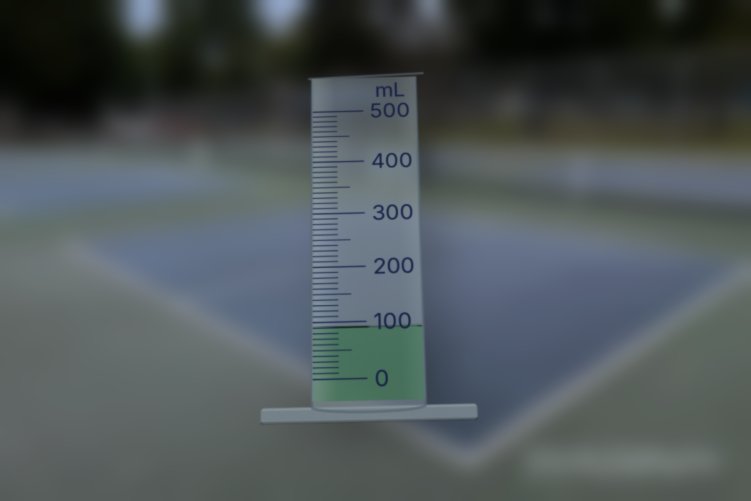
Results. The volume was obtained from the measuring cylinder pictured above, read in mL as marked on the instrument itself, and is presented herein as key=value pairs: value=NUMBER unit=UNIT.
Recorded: value=90 unit=mL
